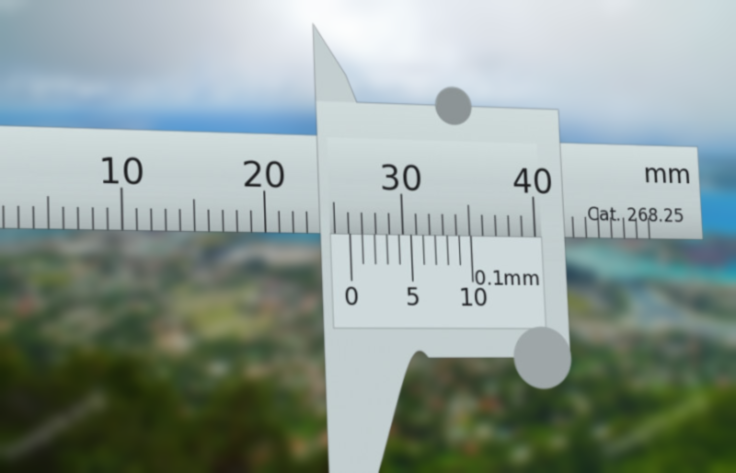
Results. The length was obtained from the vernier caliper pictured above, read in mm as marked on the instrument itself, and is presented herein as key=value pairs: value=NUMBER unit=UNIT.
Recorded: value=26.1 unit=mm
